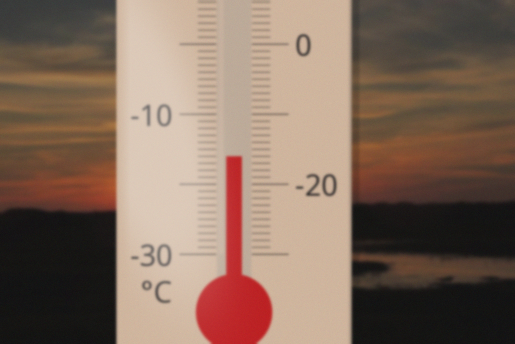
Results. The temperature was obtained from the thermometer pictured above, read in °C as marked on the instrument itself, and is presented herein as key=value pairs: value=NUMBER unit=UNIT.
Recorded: value=-16 unit=°C
